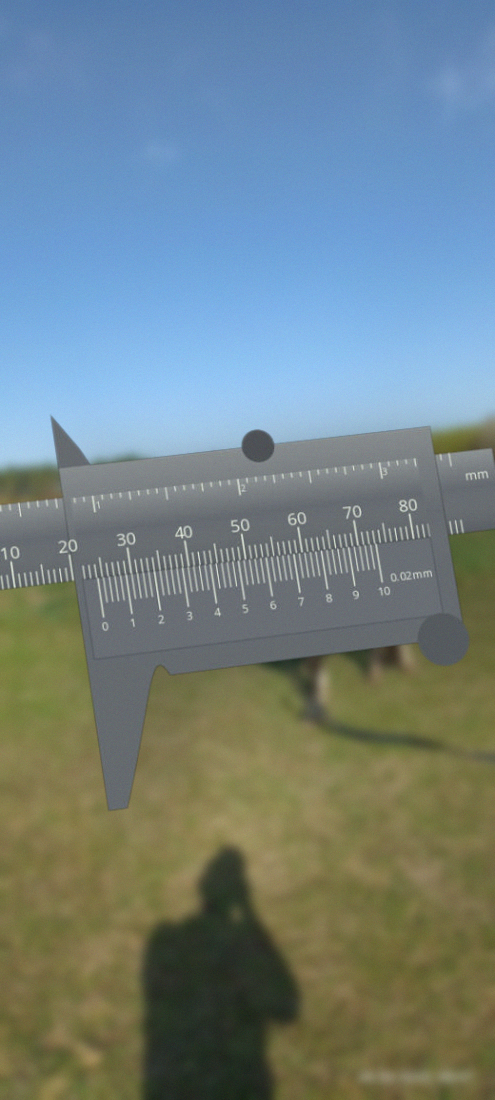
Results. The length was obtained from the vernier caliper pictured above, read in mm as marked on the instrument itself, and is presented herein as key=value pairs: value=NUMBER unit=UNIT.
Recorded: value=24.2 unit=mm
